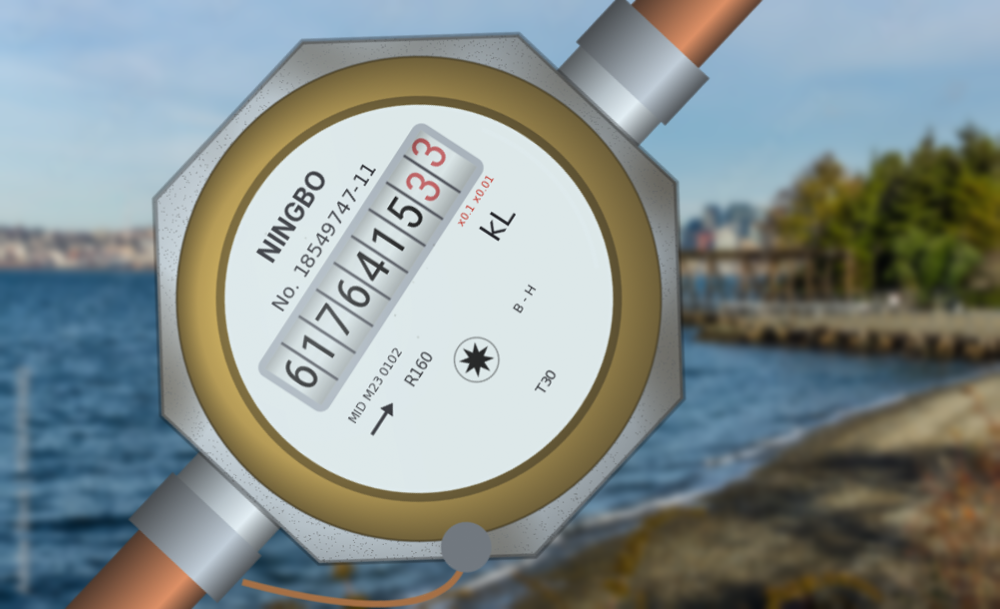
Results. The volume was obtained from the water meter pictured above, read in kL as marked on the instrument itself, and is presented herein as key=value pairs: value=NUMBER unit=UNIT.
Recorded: value=6176415.33 unit=kL
